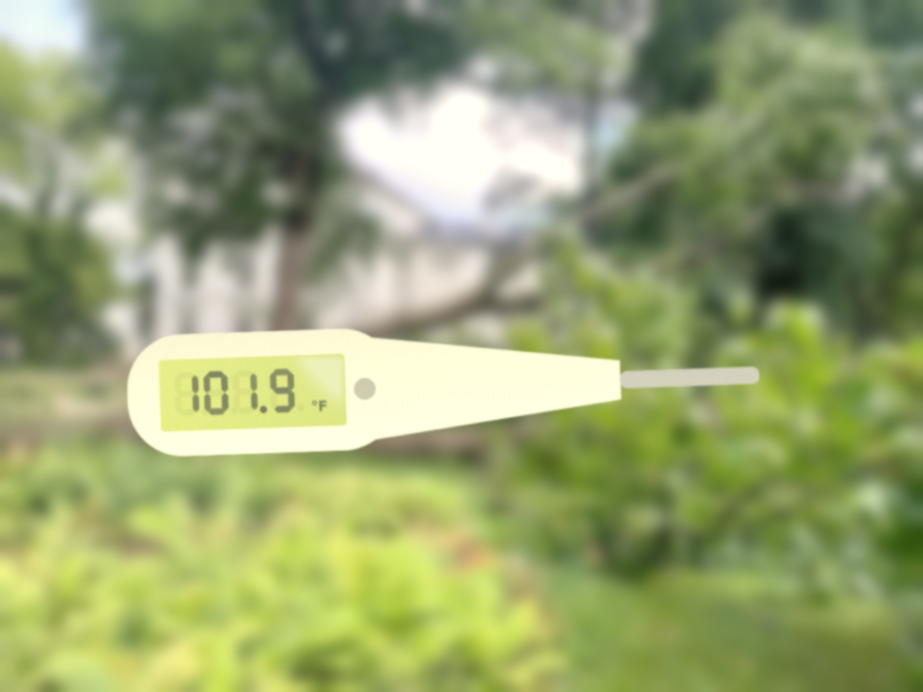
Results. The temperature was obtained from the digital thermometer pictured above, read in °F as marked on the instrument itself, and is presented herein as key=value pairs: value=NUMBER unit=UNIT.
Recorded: value=101.9 unit=°F
